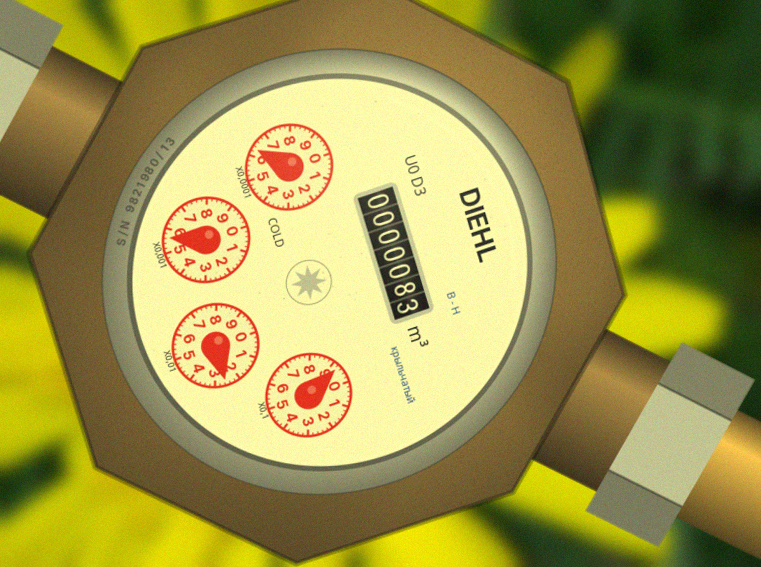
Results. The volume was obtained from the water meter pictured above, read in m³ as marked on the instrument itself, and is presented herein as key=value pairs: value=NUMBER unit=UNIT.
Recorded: value=82.9256 unit=m³
